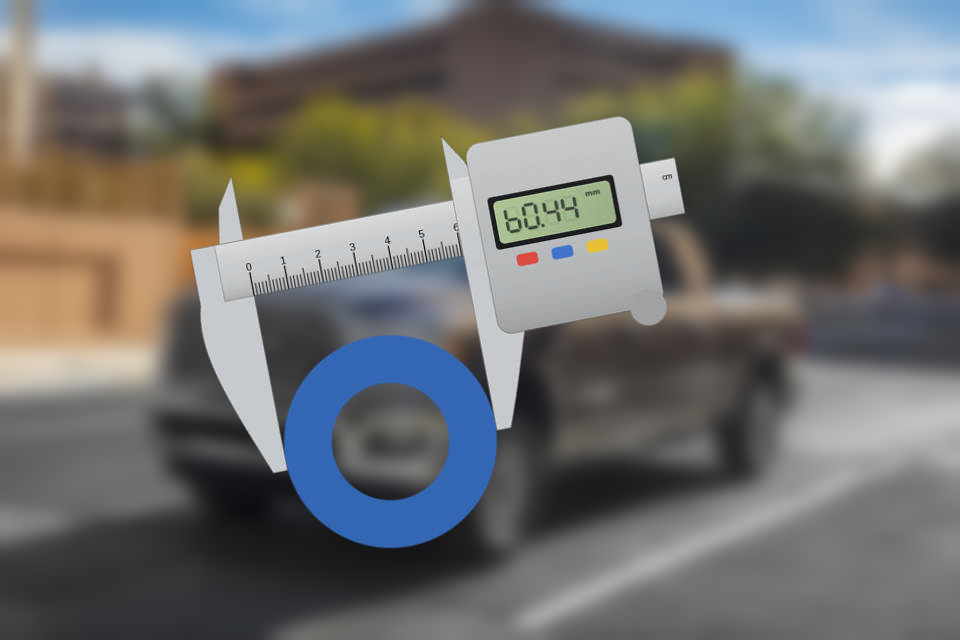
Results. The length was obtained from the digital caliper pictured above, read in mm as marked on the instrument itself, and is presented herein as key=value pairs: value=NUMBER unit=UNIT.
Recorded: value=60.44 unit=mm
